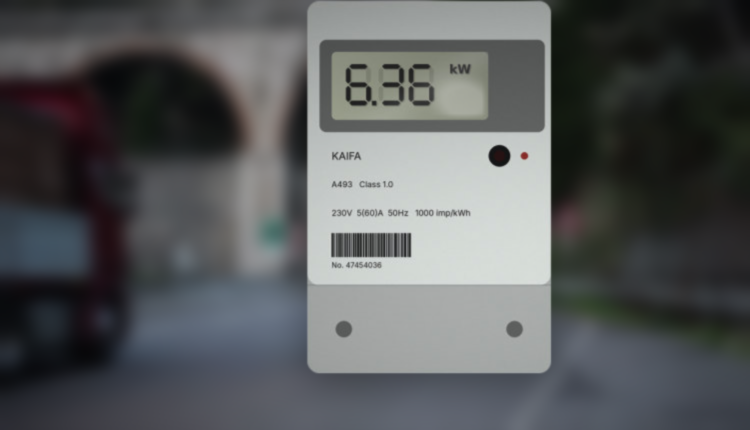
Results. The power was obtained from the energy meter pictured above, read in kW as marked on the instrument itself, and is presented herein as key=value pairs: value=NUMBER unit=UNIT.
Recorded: value=6.36 unit=kW
